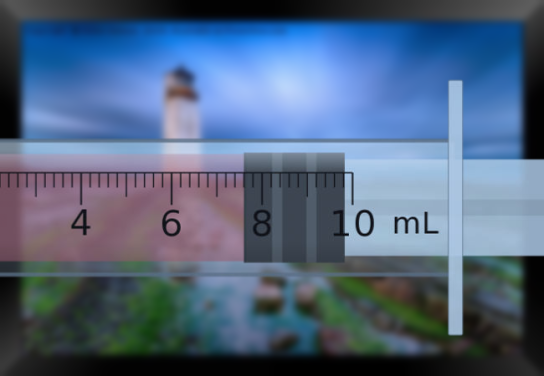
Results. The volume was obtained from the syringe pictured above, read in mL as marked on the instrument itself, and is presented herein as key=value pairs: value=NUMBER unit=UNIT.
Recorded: value=7.6 unit=mL
